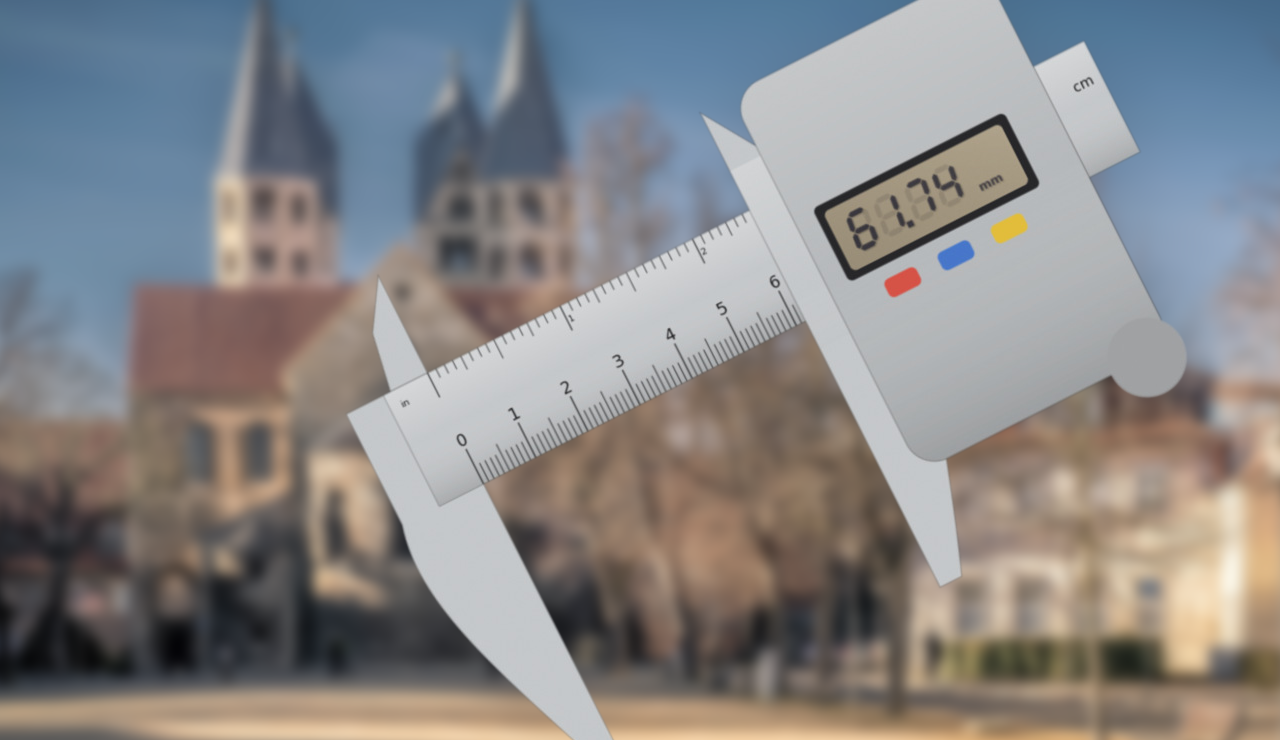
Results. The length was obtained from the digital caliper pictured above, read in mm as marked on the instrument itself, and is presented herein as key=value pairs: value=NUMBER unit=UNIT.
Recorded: value=61.74 unit=mm
